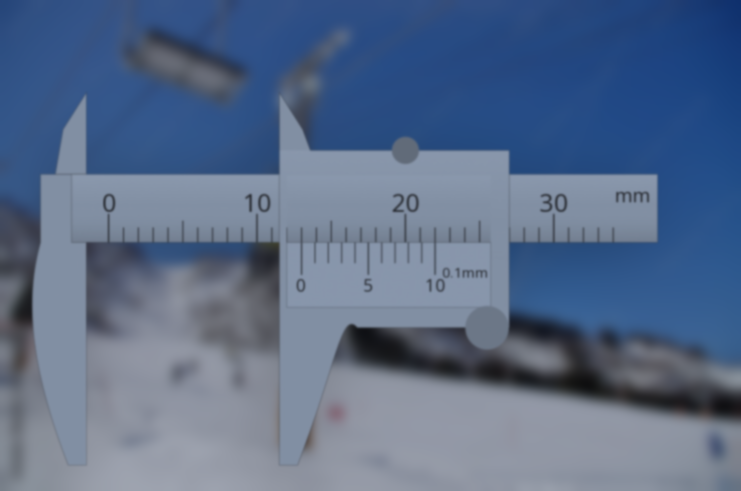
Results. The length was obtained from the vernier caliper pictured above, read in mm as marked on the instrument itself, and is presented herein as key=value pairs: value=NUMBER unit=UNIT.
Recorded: value=13.0 unit=mm
